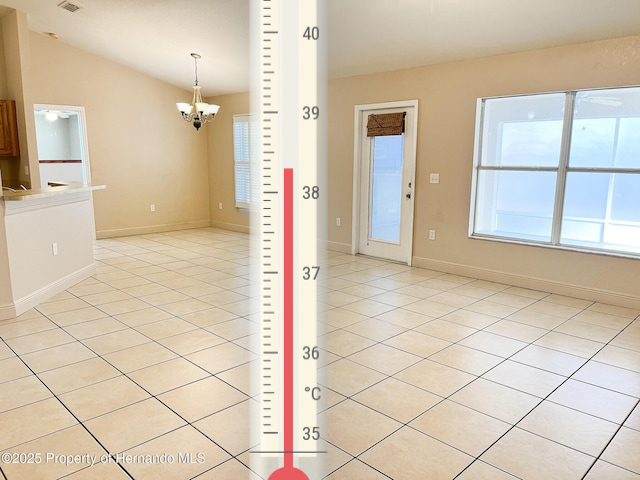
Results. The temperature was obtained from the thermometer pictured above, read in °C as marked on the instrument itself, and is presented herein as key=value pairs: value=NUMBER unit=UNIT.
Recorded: value=38.3 unit=°C
